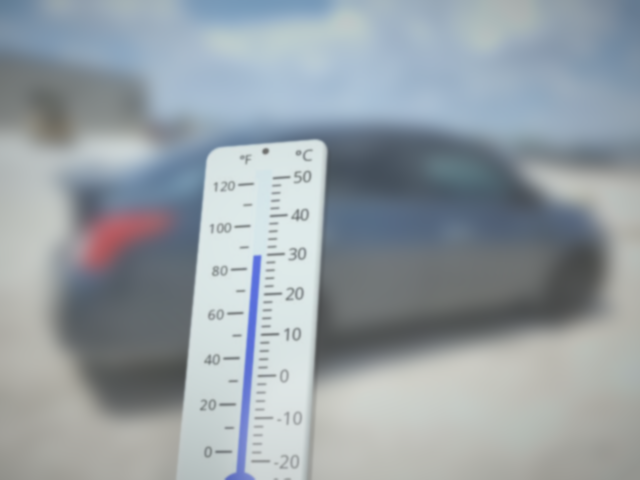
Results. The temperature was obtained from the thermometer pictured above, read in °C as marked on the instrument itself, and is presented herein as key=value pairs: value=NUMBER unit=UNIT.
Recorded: value=30 unit=°C
